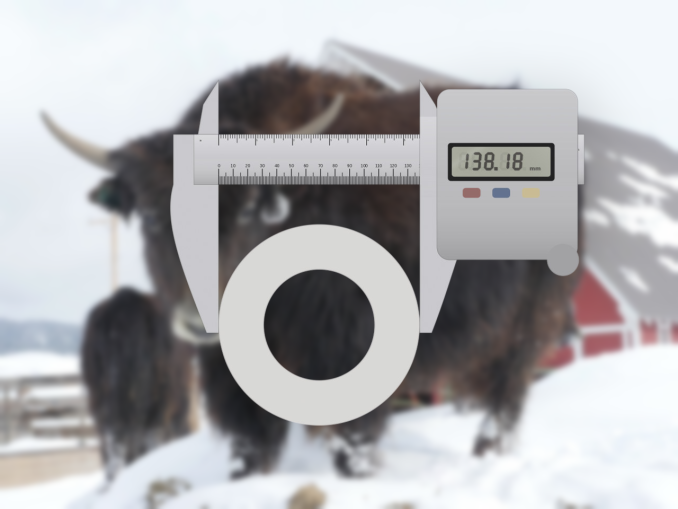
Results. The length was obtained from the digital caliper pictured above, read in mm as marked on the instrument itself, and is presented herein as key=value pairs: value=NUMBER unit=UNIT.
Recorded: value=138.18 unit=mm
